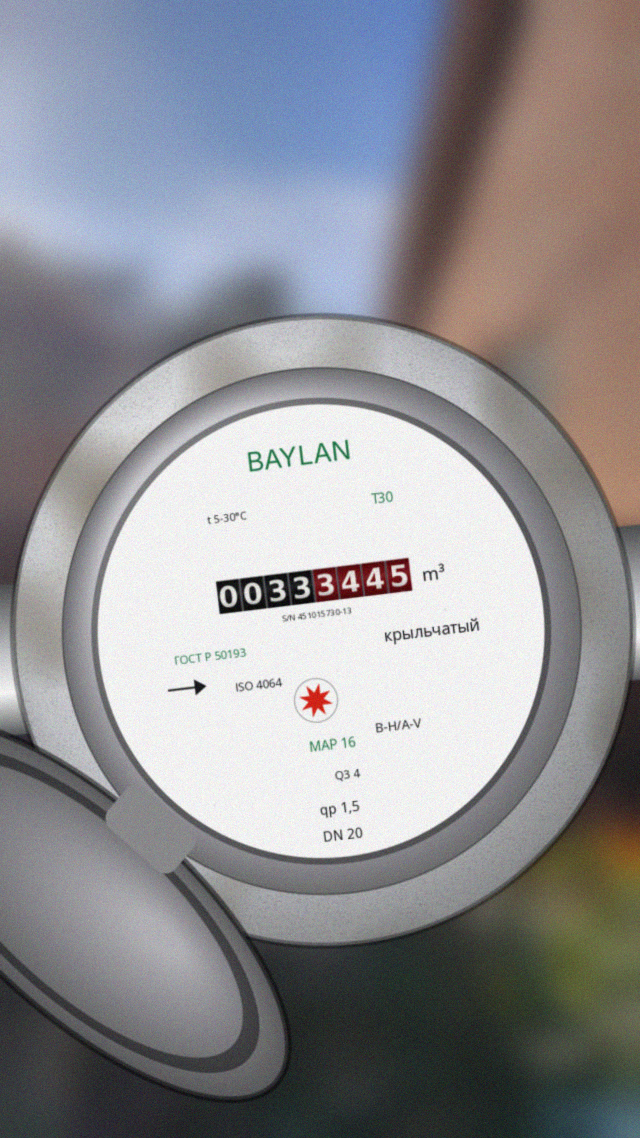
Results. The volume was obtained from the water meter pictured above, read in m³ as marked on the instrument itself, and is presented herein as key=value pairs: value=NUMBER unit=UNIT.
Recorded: value=33.3445 unit=m³
